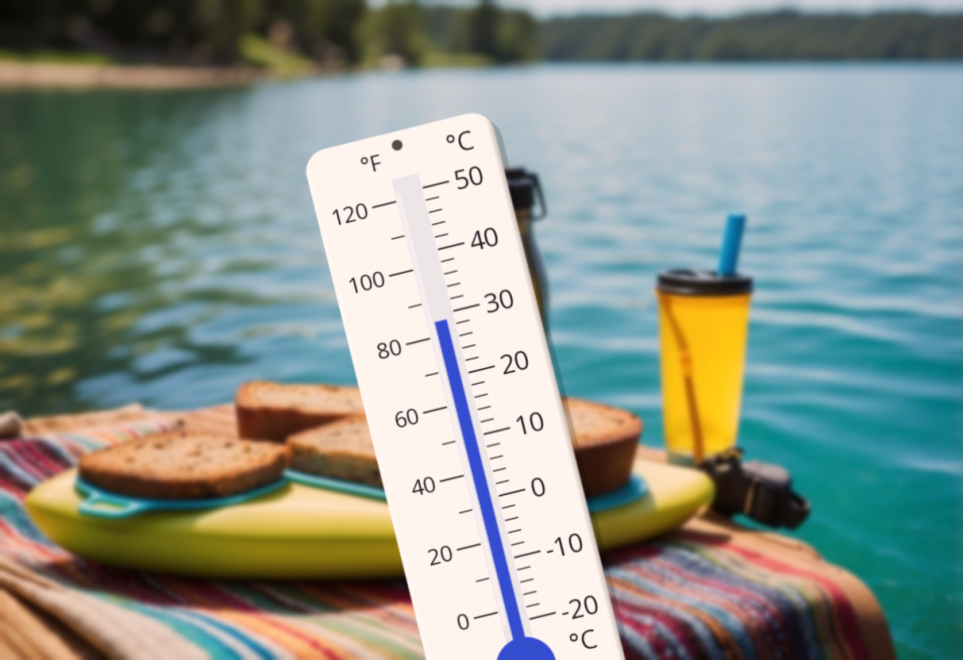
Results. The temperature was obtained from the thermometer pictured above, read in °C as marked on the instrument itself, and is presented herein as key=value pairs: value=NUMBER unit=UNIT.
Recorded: value=29 unit=°C
